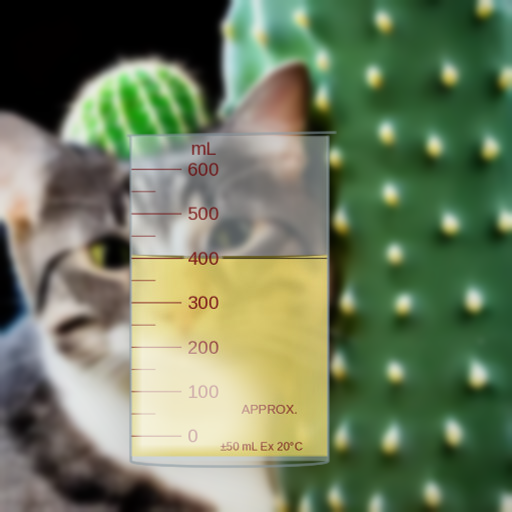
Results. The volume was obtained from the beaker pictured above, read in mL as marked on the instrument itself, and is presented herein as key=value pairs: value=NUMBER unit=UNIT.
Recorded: value=400 unit=mL
